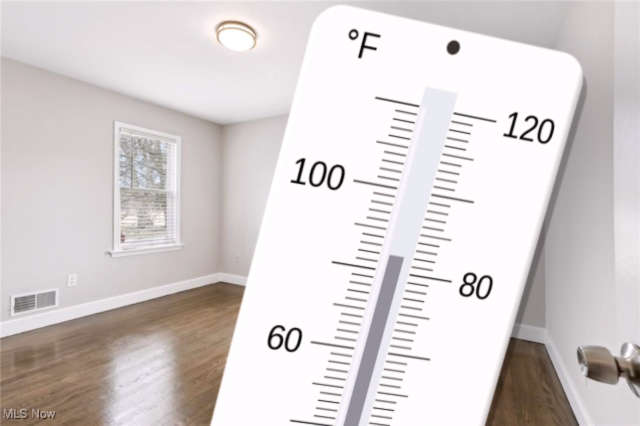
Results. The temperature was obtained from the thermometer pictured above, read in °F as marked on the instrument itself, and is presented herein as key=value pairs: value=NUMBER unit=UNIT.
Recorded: value=84 unit=°F
